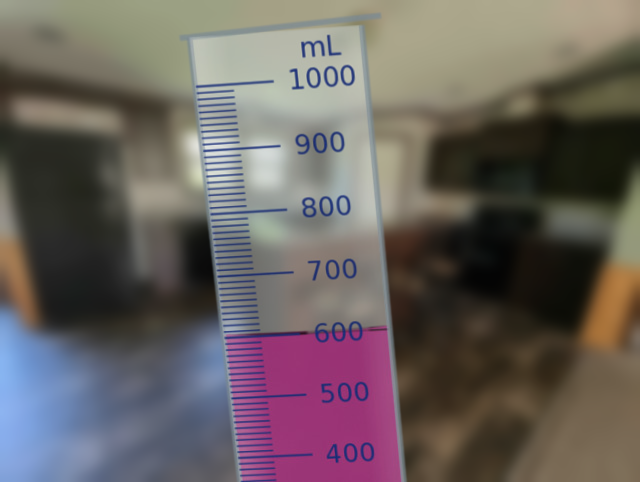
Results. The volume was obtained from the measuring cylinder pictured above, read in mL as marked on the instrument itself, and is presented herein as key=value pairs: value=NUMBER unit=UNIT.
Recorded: value=600 unit=mL
